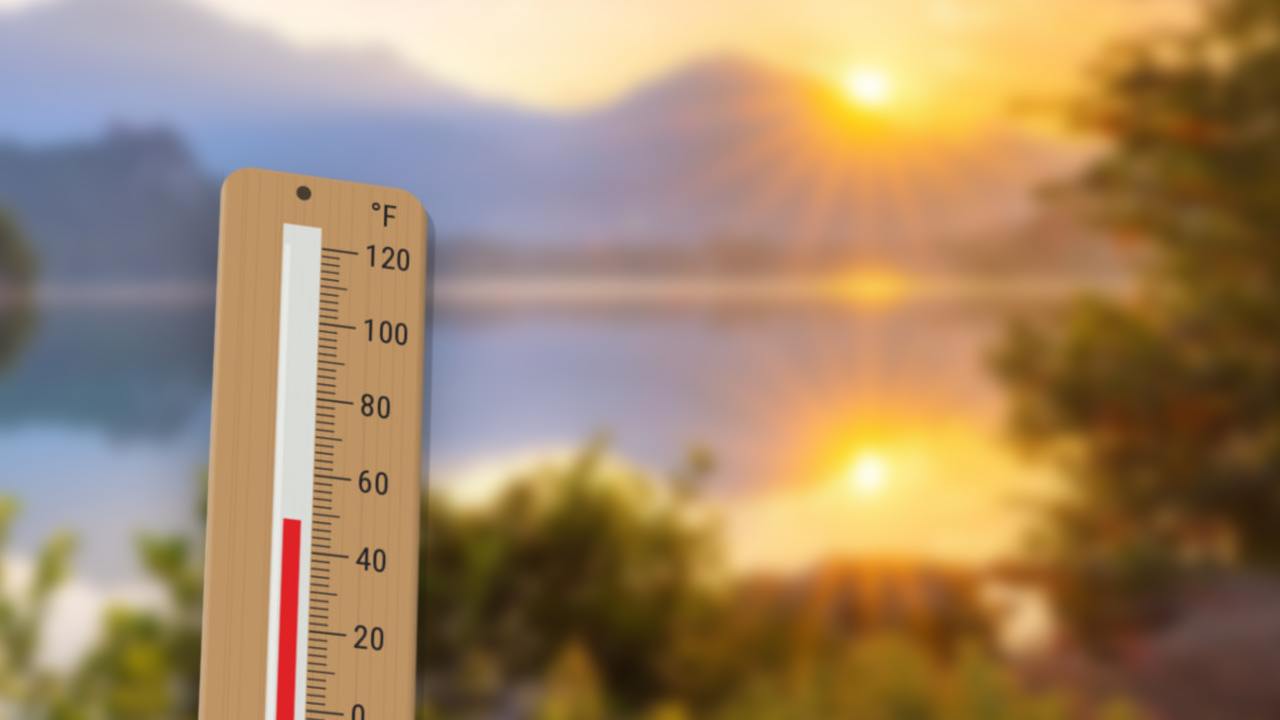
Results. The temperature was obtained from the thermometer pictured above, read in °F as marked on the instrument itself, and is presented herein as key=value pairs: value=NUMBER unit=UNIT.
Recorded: value=48 unit=°F
